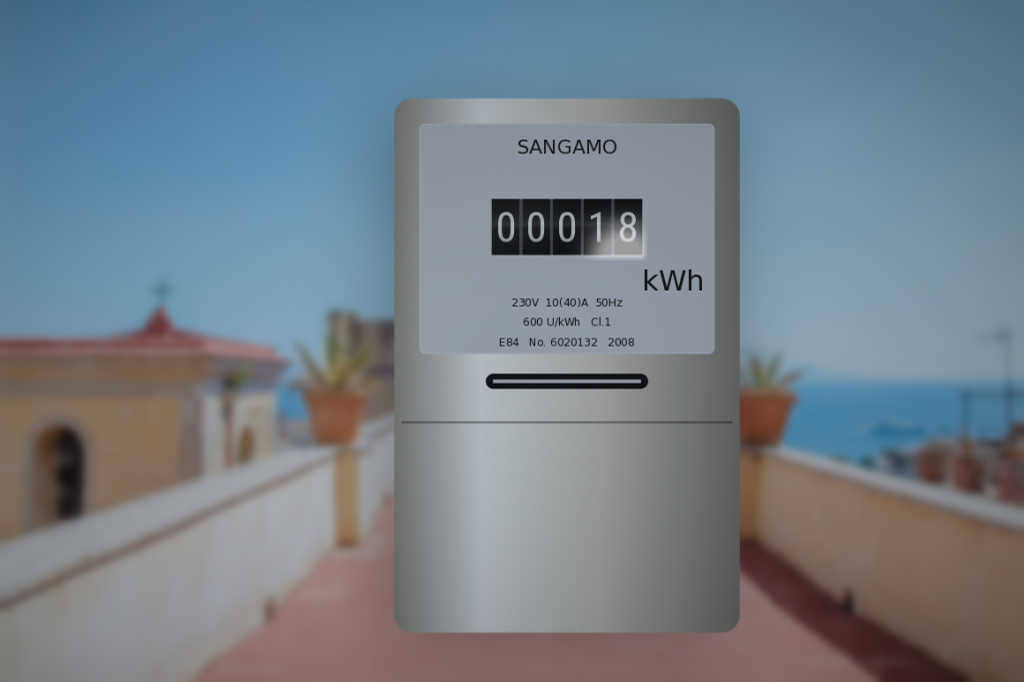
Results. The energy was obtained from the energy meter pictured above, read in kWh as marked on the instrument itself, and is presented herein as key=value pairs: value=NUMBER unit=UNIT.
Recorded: value=18 unit=kWh
